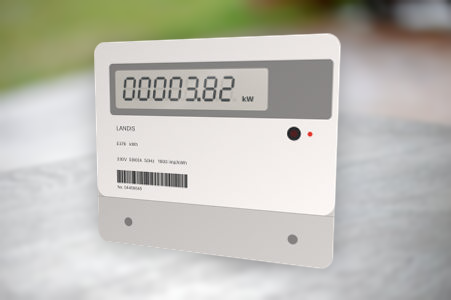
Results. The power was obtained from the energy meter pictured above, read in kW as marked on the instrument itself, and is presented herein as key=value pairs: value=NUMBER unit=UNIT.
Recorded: value=3.82 unit=kW
